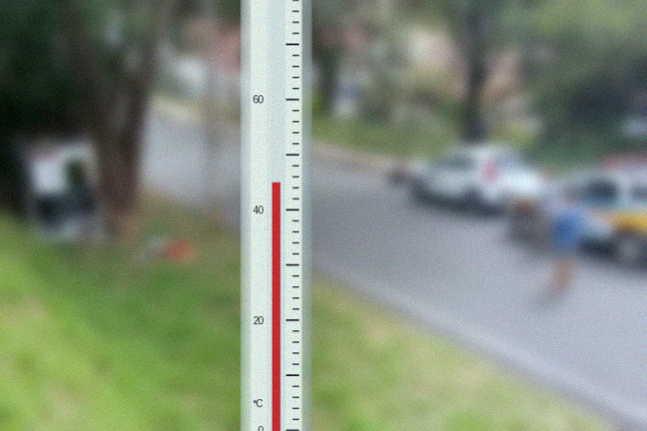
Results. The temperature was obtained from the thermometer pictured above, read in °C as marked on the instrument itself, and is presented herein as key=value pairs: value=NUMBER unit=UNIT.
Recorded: value=45 unit=°C
